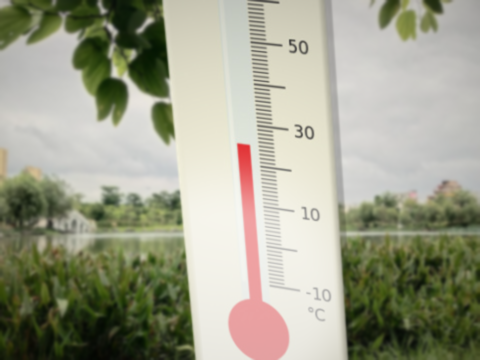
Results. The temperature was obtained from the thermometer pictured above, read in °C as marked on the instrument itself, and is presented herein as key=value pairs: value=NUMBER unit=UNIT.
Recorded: value=25 unit=°C
